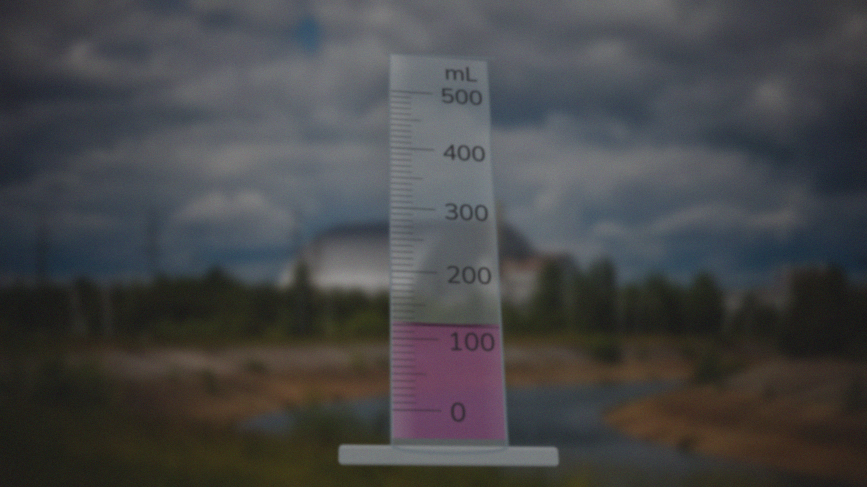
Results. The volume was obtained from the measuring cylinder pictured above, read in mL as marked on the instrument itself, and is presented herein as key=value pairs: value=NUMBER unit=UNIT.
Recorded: value=120 unit=mL
